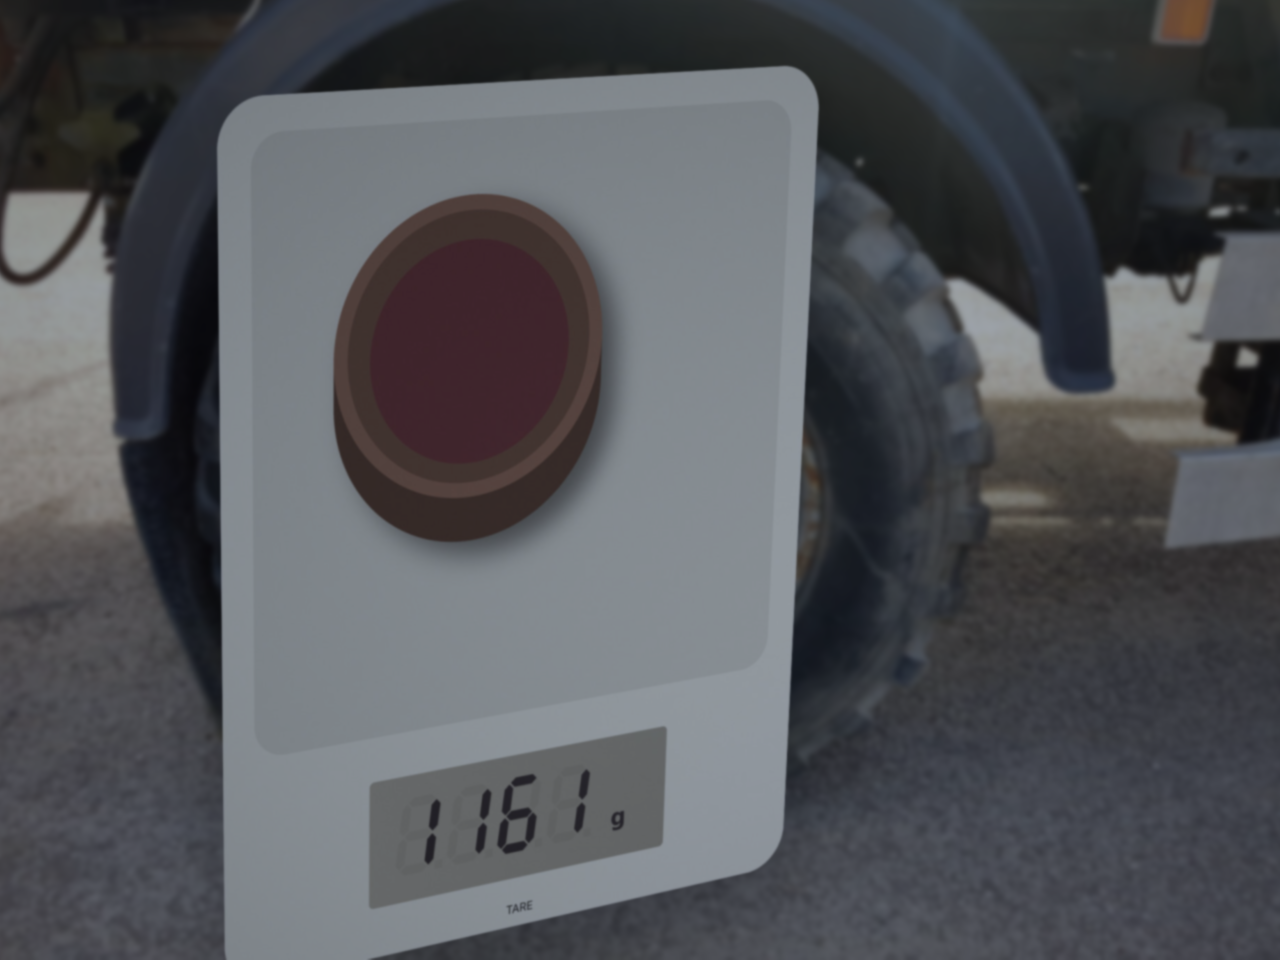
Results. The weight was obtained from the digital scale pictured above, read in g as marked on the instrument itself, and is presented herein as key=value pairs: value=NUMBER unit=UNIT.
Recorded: value=1161 unit=g
